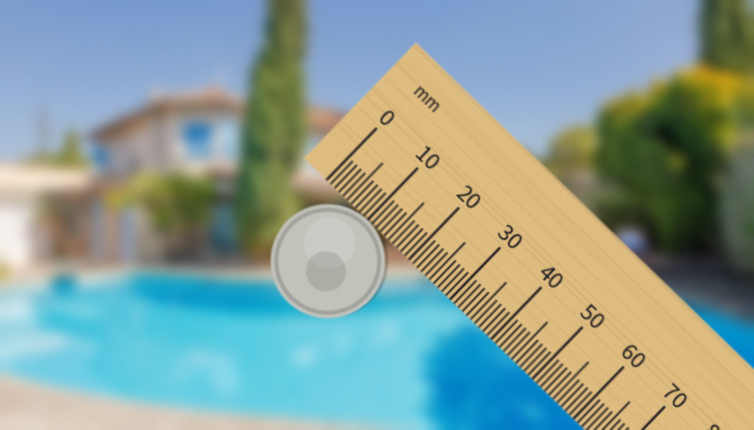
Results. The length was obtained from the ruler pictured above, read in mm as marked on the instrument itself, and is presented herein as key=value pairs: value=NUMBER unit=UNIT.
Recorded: value=20 unit=mm
